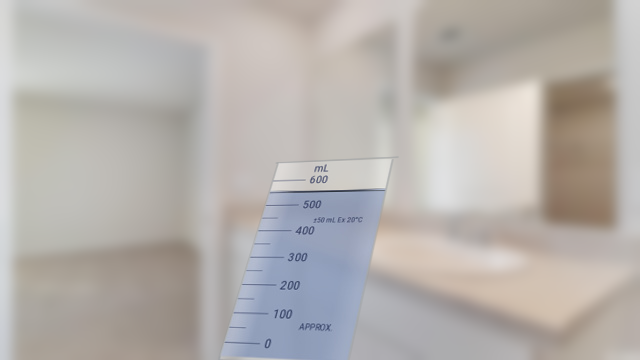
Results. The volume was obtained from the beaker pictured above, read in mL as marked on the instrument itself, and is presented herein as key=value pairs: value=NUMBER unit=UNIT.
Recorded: value=550 unit=mL
